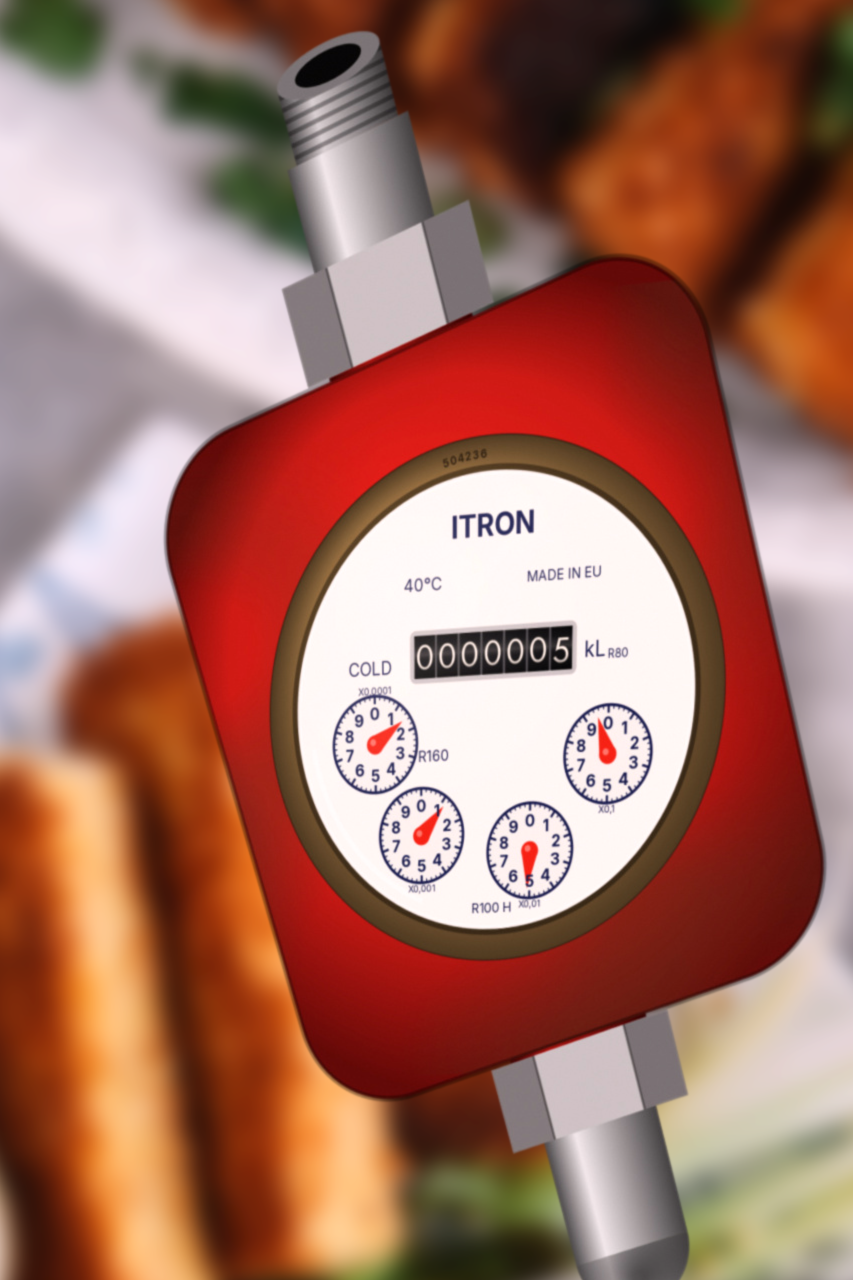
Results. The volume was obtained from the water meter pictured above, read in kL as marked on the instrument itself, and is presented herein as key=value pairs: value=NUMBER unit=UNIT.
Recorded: value=4.9511 unit=kL
